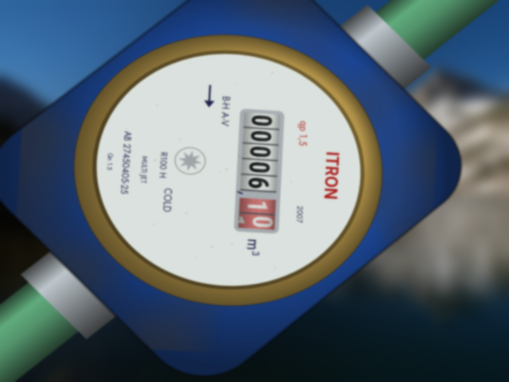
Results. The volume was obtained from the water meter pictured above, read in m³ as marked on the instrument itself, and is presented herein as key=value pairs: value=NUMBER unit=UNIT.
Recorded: value=6.10 unit=m³
